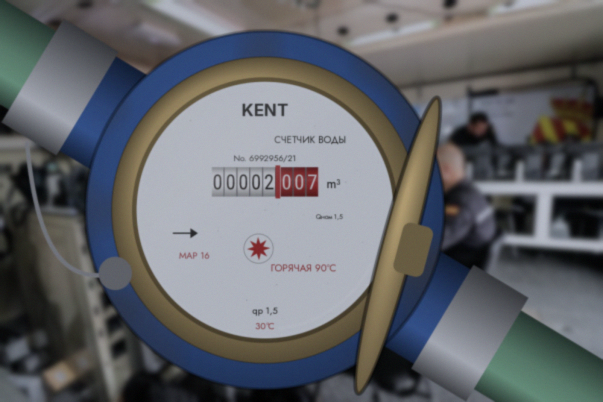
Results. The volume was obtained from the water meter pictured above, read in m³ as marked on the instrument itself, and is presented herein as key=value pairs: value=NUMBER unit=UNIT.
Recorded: value=2.007 unit=m³
